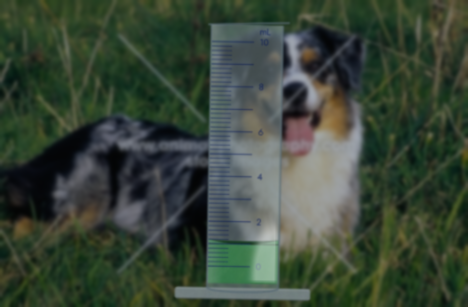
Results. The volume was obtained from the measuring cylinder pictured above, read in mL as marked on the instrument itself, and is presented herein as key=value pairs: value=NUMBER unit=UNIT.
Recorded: value=1 unit=mL
